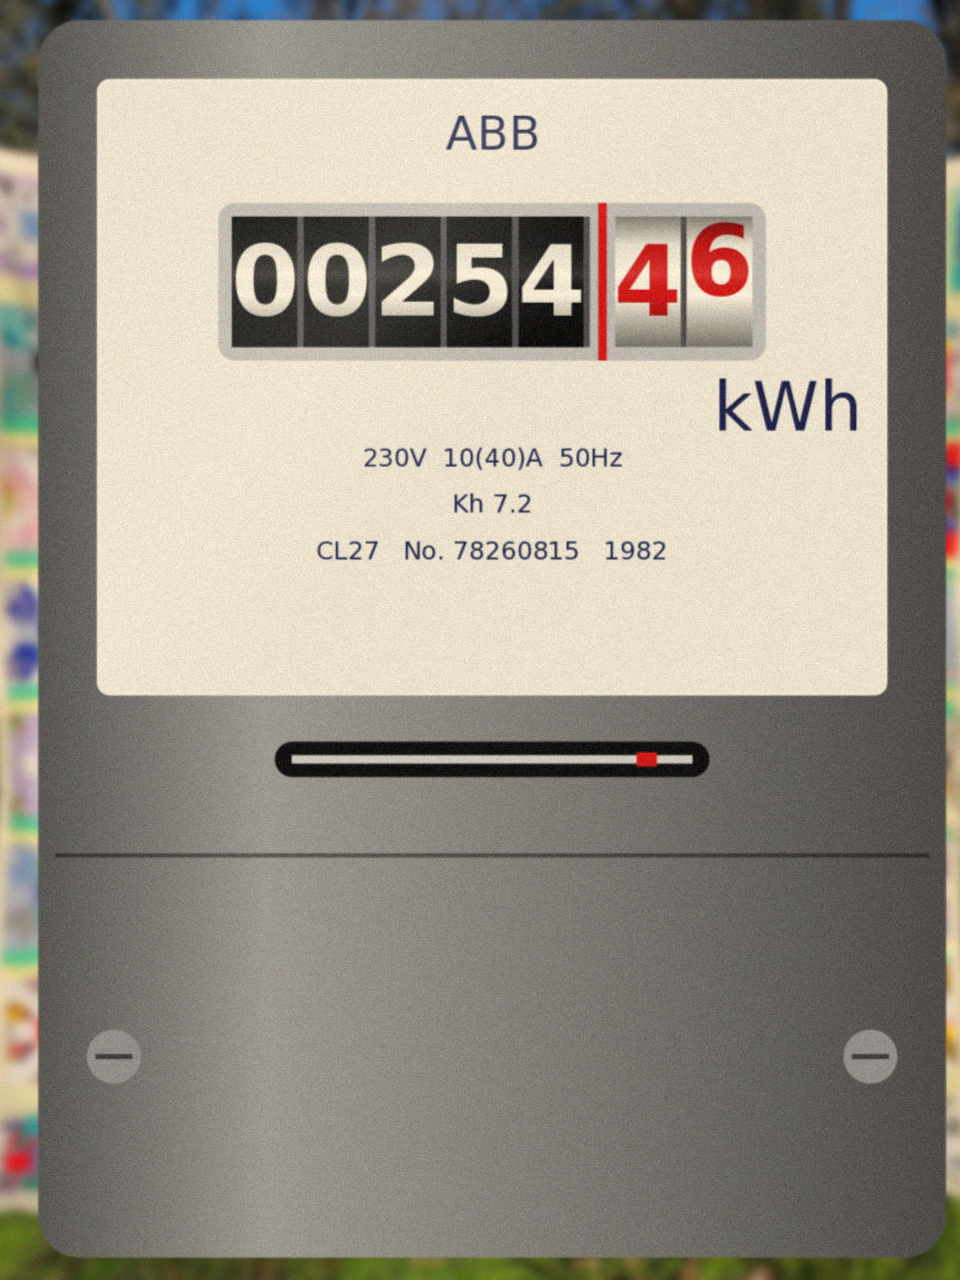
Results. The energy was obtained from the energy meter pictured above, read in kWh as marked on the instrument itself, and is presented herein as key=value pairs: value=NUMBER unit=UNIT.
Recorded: value=254.46 unit=kWh
